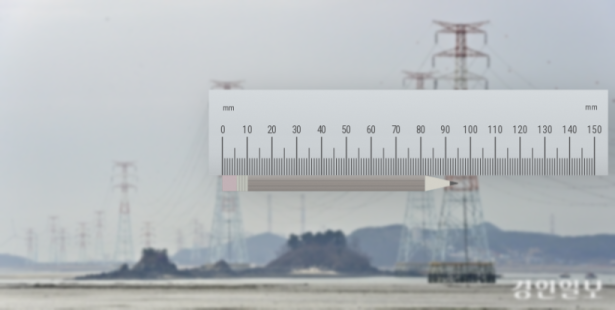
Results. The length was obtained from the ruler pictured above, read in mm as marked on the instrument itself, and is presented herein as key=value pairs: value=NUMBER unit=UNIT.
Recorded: value=95 unit=mm
